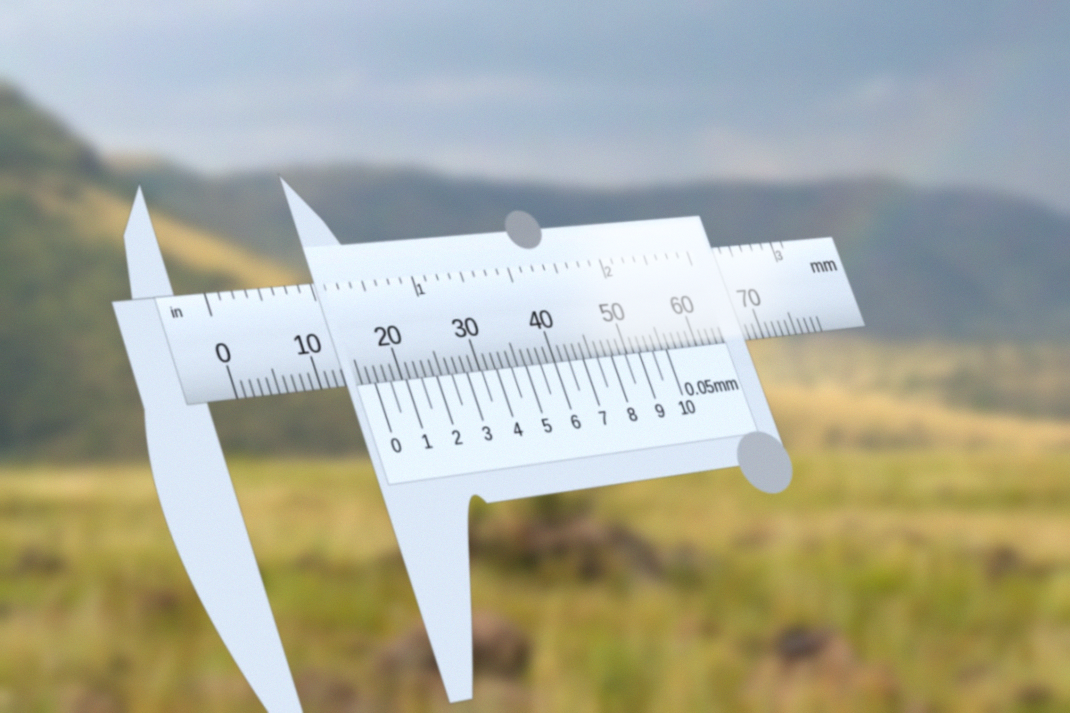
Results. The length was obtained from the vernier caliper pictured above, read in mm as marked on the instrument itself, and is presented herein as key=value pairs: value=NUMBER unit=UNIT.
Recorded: value=16.6 unit=mm
